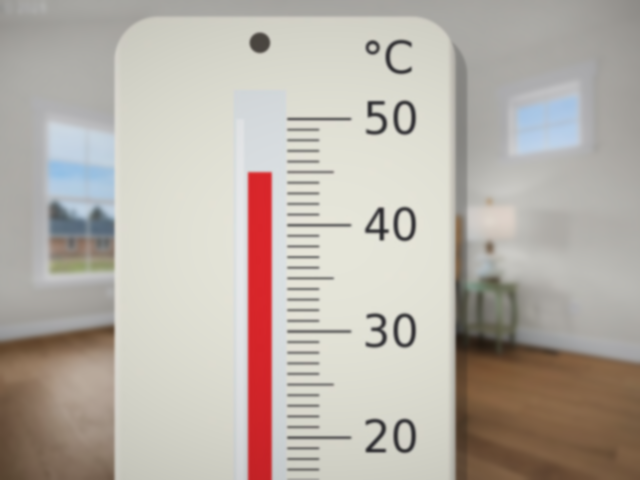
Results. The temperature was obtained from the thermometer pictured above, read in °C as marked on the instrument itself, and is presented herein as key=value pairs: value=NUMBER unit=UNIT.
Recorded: value=45 unit=°C
